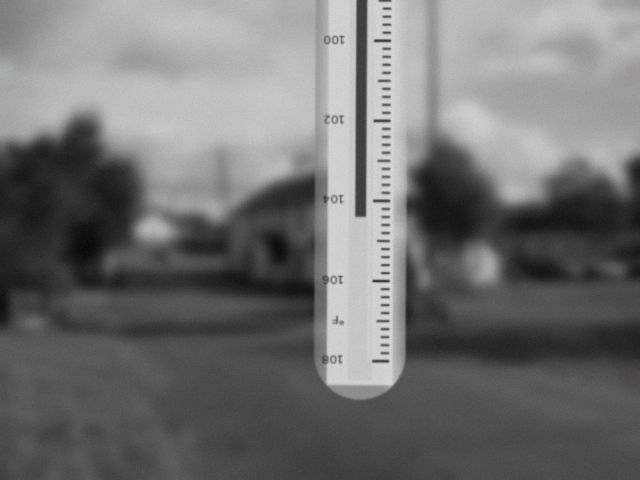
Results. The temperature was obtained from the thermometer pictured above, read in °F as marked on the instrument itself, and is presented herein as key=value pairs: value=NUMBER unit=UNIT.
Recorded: value=104.4 unit=°F
